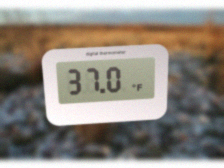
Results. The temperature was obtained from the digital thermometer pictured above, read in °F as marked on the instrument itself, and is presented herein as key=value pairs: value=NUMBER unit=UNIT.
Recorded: value=37.0 unit=°F
